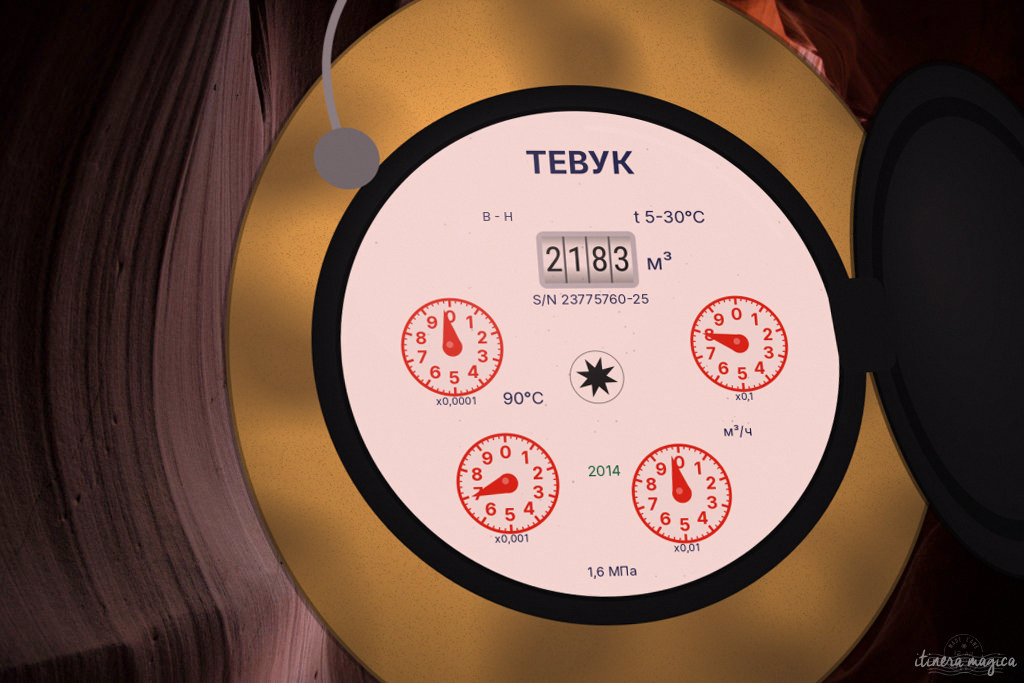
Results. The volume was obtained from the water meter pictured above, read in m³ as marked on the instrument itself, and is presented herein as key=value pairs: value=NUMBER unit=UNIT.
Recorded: value=2183.7969 unit=m³
